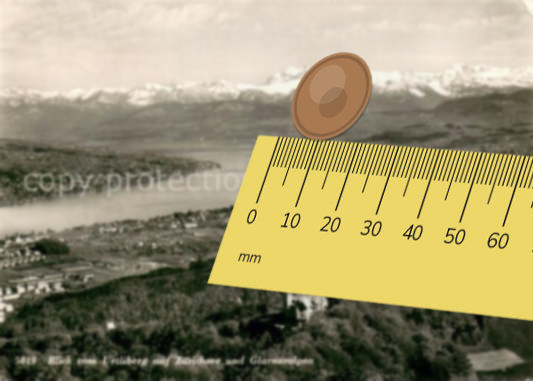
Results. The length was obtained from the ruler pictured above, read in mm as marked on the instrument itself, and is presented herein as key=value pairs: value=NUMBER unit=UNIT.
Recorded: value=19 unit=mm
